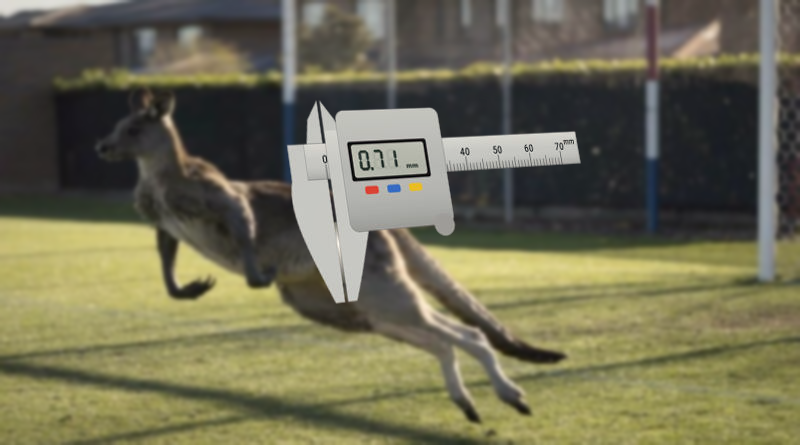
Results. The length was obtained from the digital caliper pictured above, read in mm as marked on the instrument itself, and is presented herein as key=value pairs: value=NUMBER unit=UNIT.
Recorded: value=0.71 unit=mm
